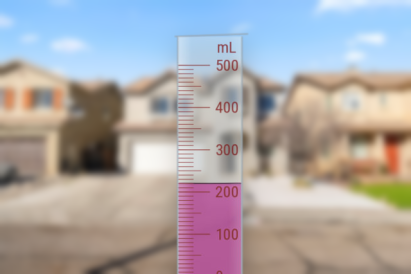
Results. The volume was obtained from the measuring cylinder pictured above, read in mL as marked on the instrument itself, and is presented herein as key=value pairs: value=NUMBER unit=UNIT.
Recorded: value=220 unit=mL
